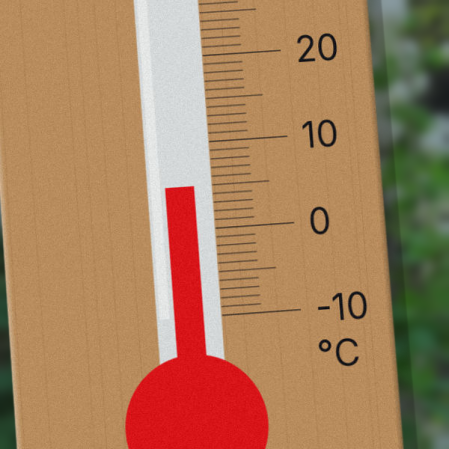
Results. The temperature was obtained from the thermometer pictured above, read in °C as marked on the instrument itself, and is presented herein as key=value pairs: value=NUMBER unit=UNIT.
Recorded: value=5 unit=°C
